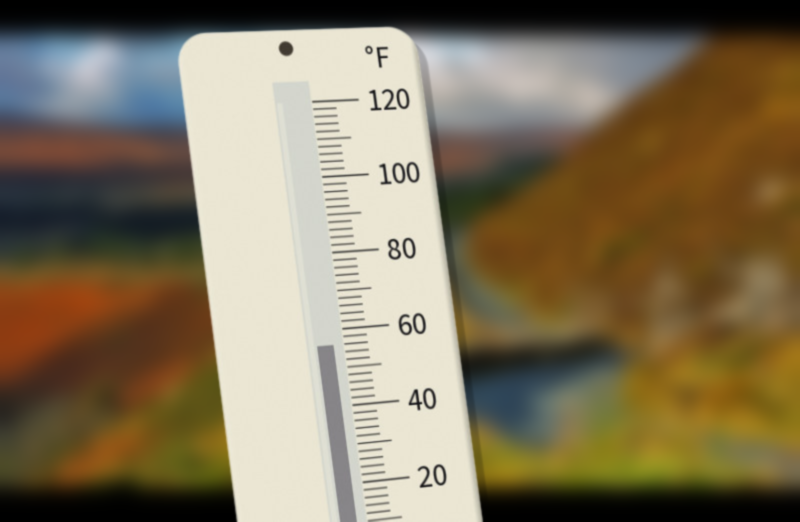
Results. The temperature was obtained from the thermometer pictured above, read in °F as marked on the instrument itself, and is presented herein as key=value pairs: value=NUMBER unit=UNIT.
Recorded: value=56 unit=°F
